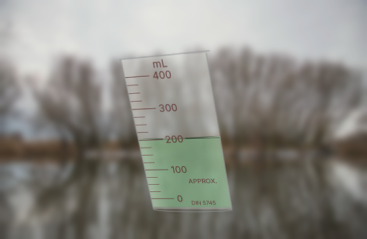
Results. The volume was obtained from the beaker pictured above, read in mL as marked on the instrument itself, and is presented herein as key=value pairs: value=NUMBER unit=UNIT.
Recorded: value=200 unit=mL
